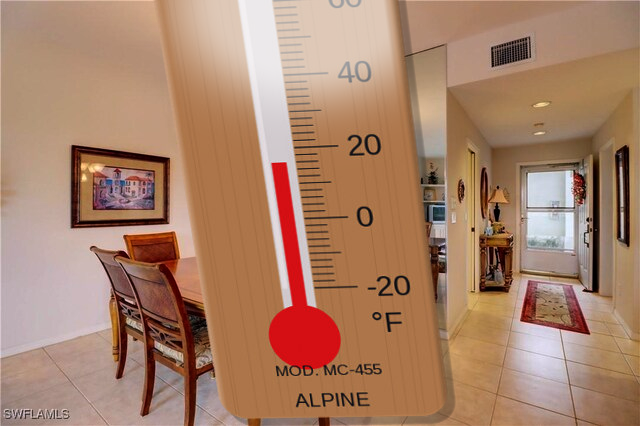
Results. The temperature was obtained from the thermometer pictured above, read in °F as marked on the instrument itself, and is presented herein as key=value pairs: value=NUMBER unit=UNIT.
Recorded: value=16 unit=°F
